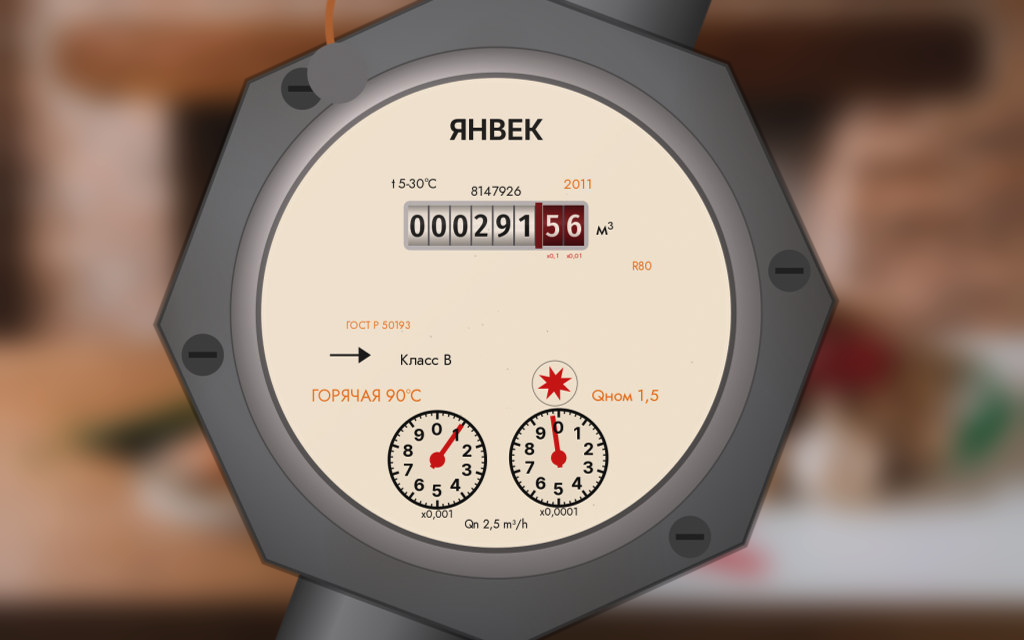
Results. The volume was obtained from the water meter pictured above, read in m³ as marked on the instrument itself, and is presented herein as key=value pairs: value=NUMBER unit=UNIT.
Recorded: value=291.5609 unit=m³
